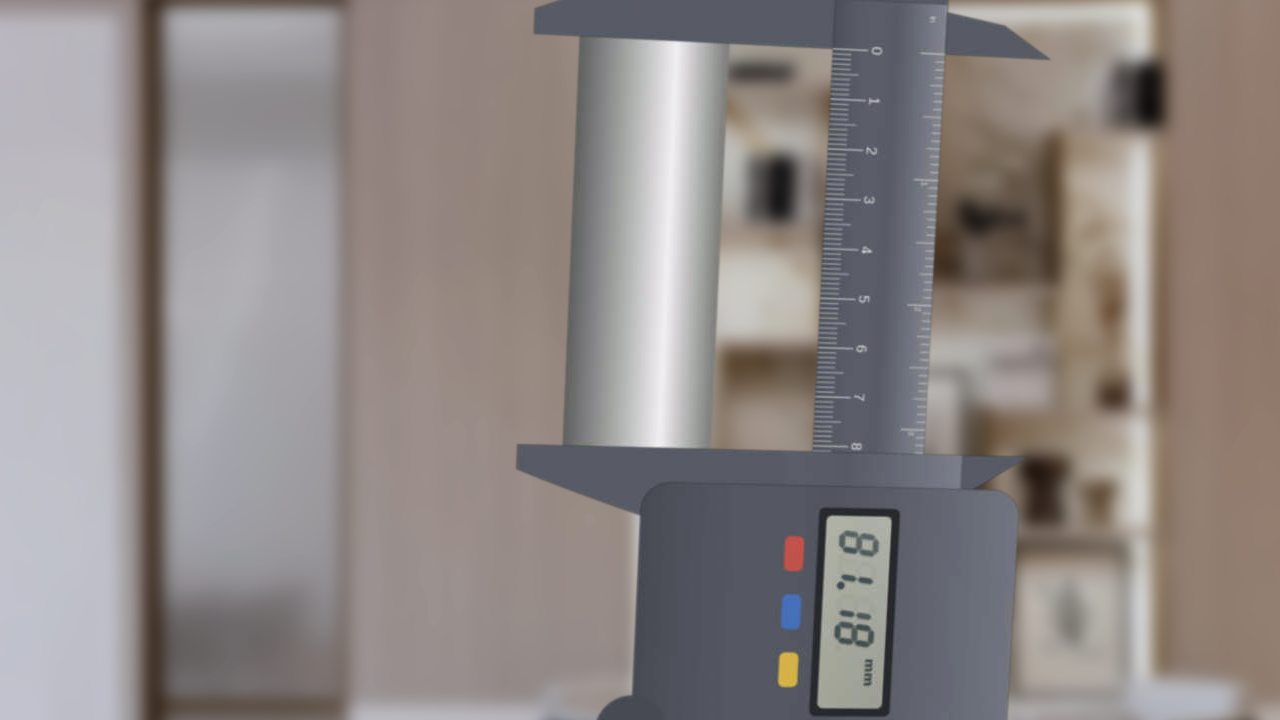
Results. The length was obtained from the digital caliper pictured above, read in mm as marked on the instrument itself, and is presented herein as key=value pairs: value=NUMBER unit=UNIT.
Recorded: value=81.18 unit=mm
